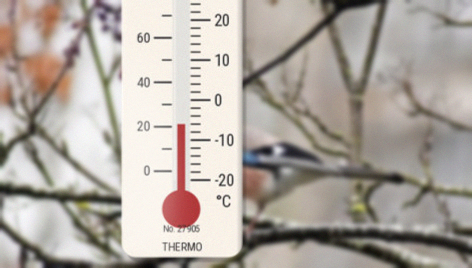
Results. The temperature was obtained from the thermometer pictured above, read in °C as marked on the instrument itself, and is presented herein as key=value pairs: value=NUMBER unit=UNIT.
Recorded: value=-6 unit=°C
